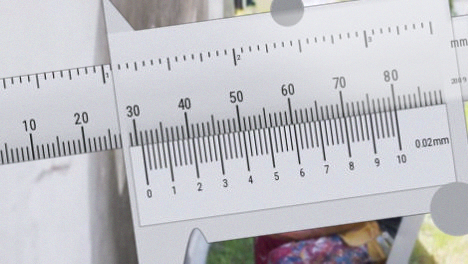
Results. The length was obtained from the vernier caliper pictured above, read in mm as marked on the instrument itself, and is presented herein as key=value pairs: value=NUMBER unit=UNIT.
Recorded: value=31.0 unit=mm
